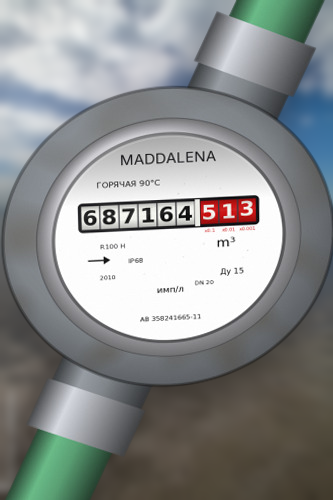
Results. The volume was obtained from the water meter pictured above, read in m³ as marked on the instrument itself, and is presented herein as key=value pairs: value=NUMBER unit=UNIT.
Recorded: value=687164.513 unit=m³
